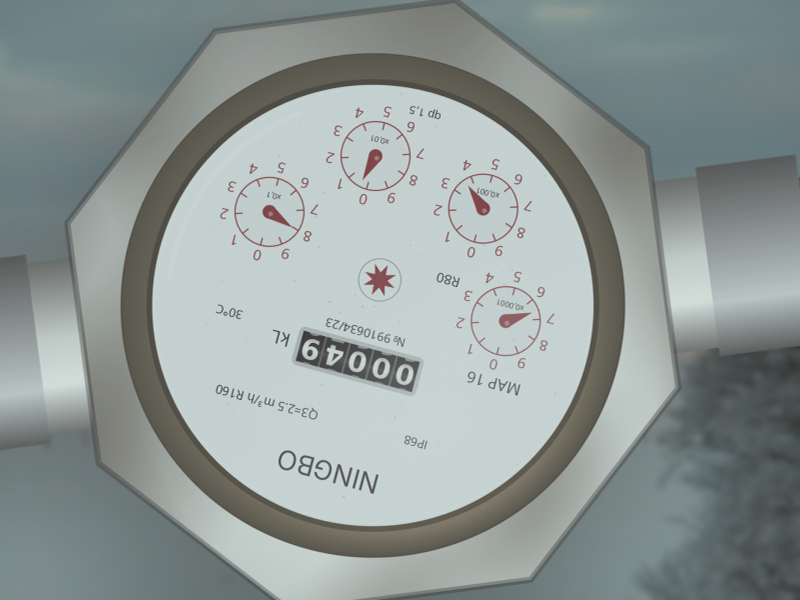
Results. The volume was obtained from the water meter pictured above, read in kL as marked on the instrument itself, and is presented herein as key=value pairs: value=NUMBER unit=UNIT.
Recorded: value=49.8036 unit=kL
